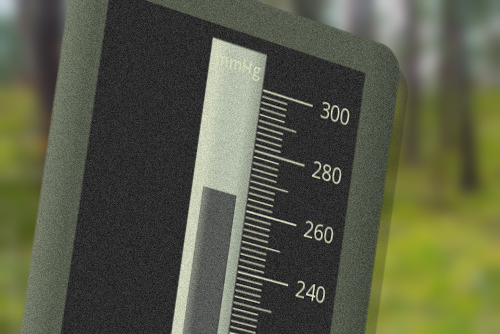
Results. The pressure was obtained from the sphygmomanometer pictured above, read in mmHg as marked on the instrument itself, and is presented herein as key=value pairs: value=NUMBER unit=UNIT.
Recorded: value=264 unit=mmHg
